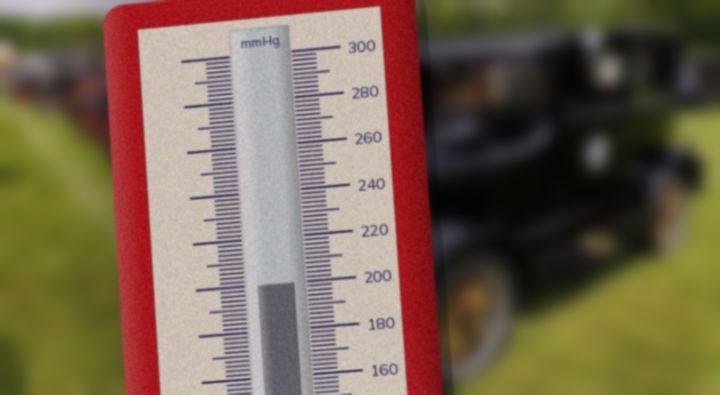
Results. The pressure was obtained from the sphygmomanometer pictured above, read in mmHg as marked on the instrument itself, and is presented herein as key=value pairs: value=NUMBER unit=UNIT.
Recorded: value=200 unit=mmHg
